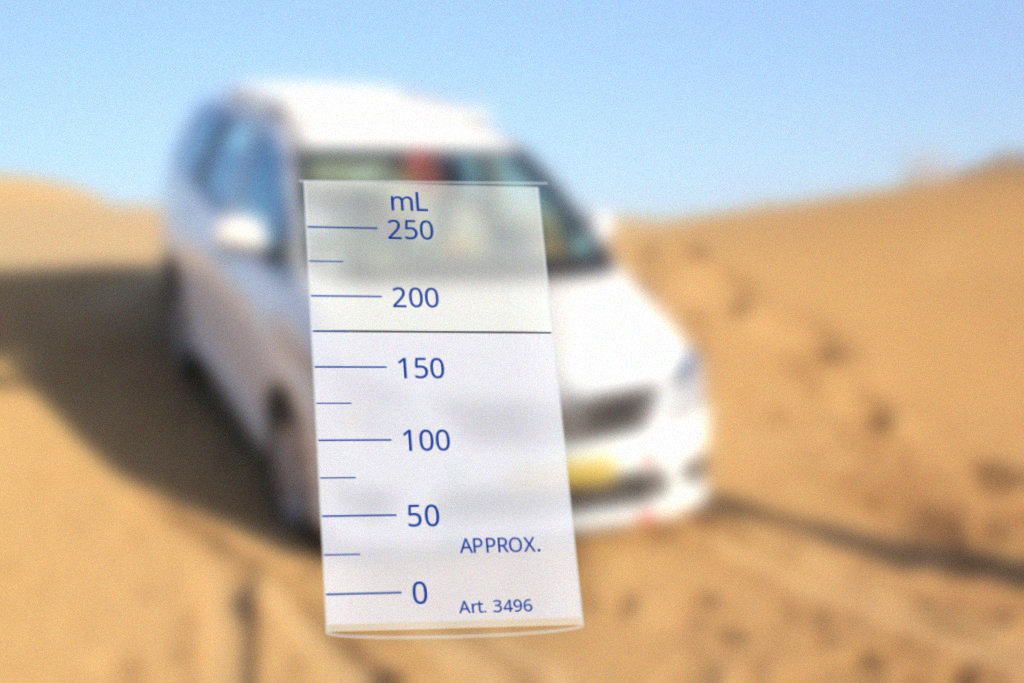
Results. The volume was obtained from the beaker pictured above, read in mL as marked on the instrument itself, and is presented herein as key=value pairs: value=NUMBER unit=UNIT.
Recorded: value=175 unit=mL
